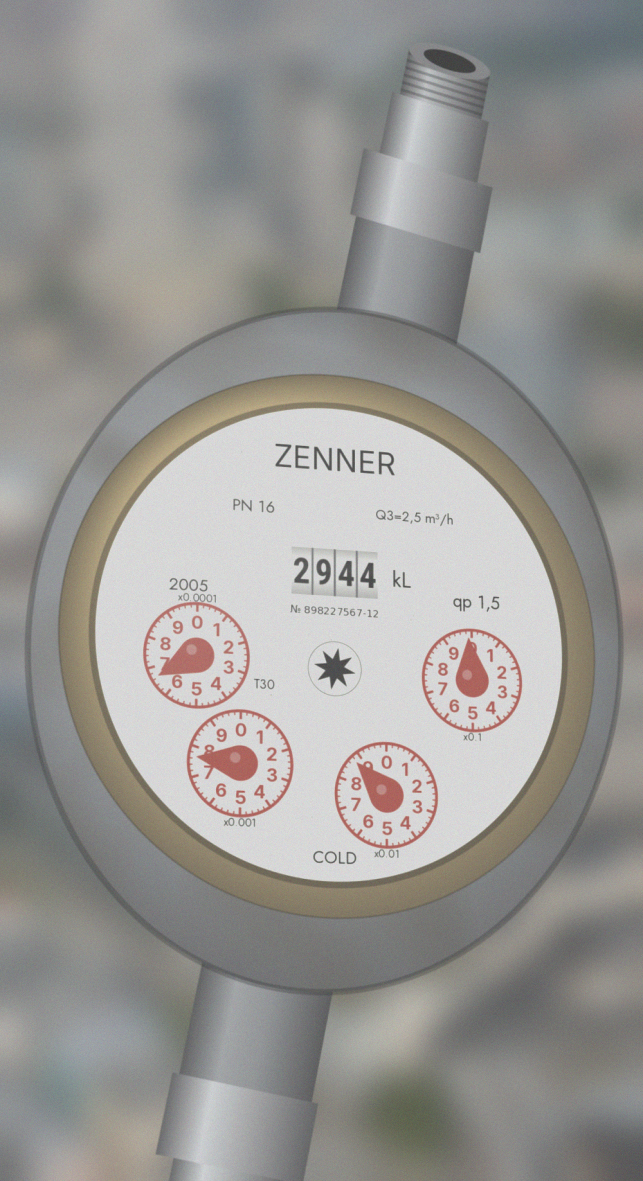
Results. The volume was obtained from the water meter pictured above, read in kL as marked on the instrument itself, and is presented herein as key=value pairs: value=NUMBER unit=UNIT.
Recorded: value=2943.9876 unit=kL
